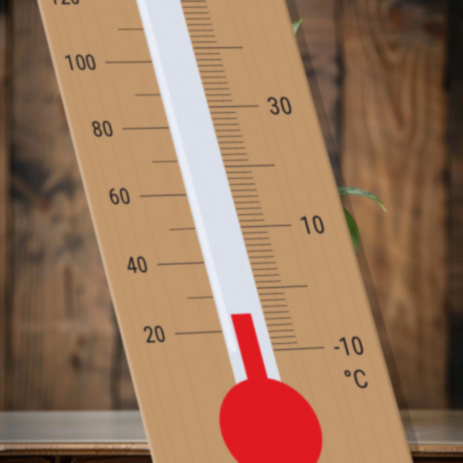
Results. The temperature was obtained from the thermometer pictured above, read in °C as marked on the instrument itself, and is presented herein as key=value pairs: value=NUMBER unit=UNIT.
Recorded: value=-4 unit=°C
